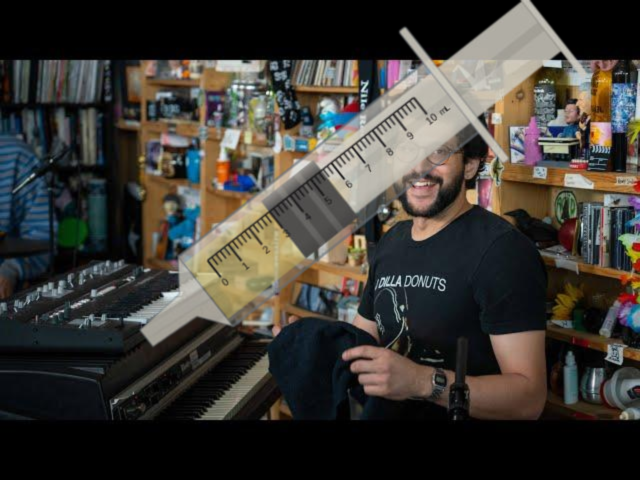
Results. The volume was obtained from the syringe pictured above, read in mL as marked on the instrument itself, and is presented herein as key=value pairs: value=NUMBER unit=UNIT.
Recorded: value=3 unit=mL
